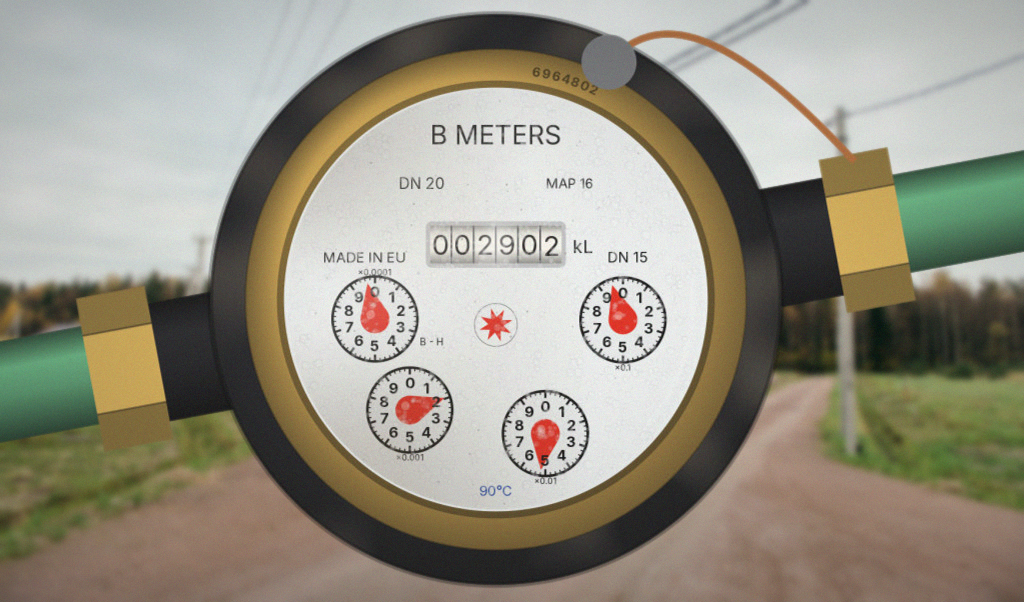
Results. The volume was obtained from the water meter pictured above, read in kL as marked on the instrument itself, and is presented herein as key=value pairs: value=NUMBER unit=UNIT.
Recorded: value=2901.9519 unit=kL
